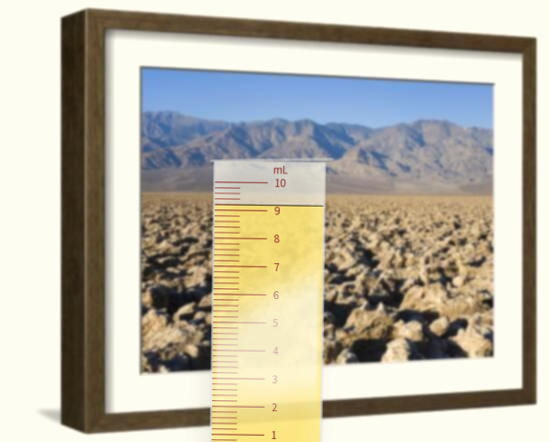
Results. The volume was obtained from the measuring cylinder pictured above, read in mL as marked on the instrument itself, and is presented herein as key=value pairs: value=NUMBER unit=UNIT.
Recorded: value=9.2 unit=mL
